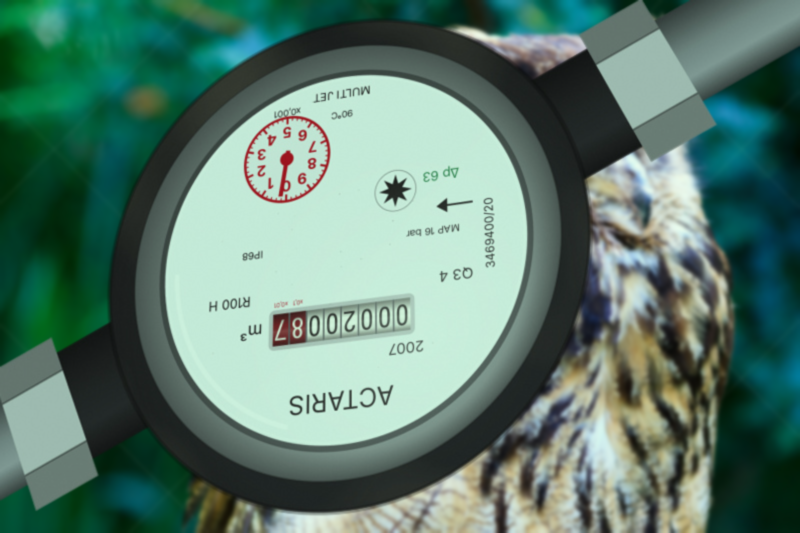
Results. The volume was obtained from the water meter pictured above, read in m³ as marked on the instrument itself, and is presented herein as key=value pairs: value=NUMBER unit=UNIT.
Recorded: value=200.870 unit=m³
